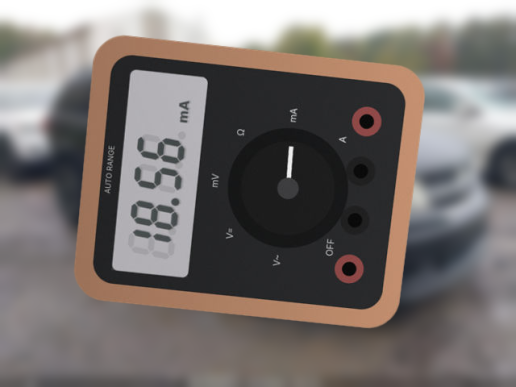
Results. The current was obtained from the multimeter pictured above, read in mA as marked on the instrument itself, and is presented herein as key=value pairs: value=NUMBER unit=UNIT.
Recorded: value=18.56 unit=mA
